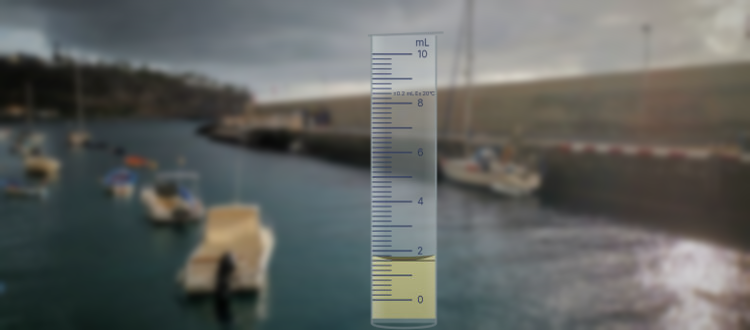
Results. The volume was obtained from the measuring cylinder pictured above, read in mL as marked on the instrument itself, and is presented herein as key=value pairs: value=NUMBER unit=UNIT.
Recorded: value=1.6 unit=mL
